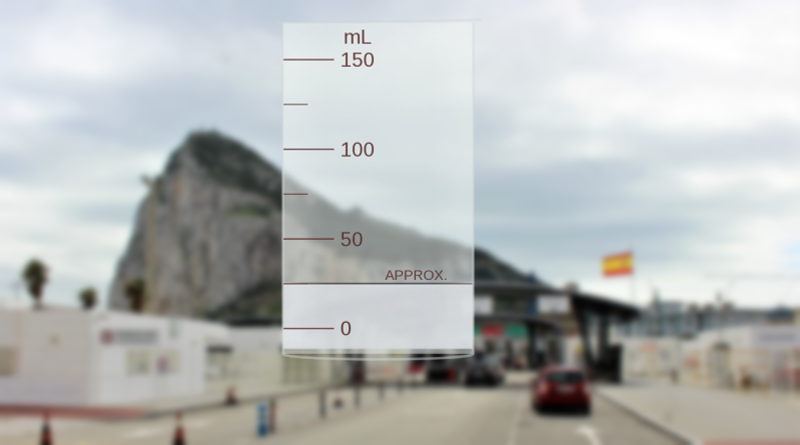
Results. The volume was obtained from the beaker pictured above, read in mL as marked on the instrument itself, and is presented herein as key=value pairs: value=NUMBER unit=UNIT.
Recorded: value=25 unit=mL
